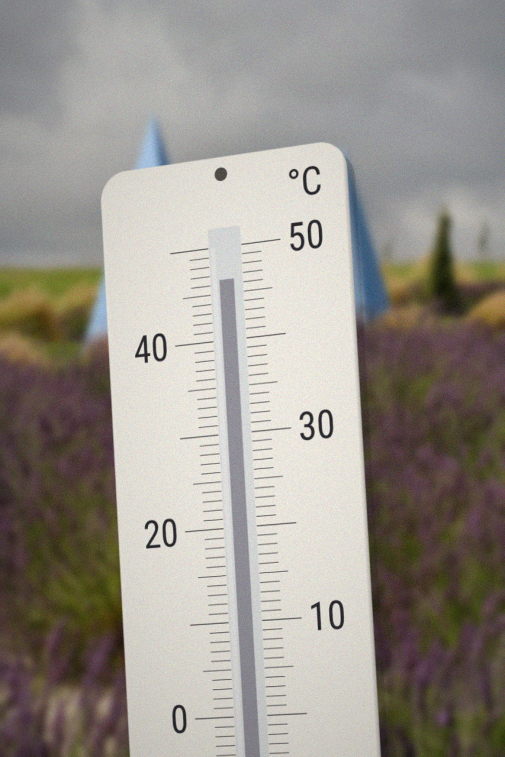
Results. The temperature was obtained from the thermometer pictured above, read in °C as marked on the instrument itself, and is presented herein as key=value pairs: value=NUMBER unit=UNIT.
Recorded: value=46.5 unit=°C
